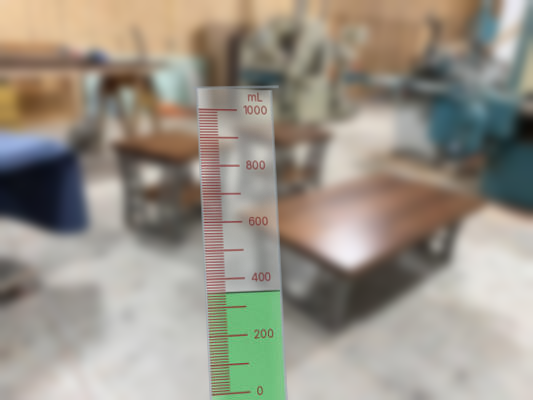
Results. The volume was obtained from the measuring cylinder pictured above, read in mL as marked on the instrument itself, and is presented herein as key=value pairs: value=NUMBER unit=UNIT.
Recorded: value=350 unit=mL
